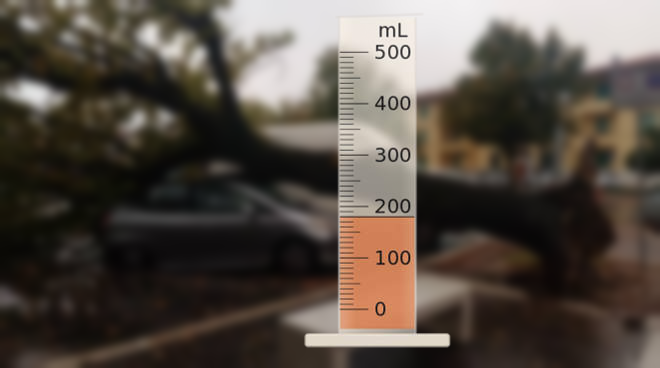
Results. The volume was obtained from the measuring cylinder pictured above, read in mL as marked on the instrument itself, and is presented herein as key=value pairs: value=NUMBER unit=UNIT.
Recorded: value=180 unit=mL
